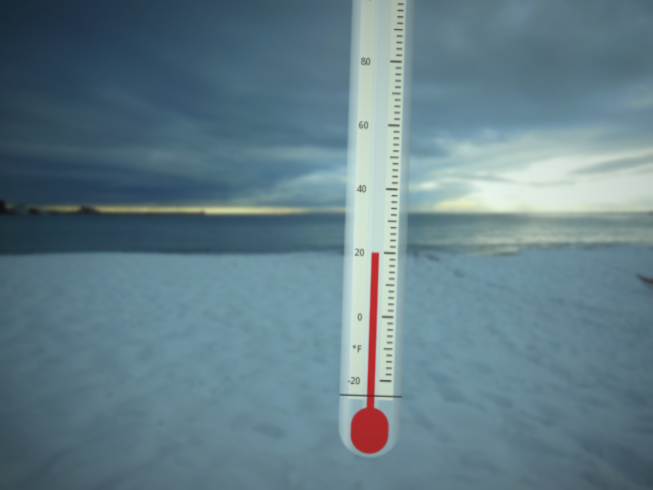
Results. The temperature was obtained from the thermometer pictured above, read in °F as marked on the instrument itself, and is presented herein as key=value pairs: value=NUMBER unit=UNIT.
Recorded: value=20 unit=°F
